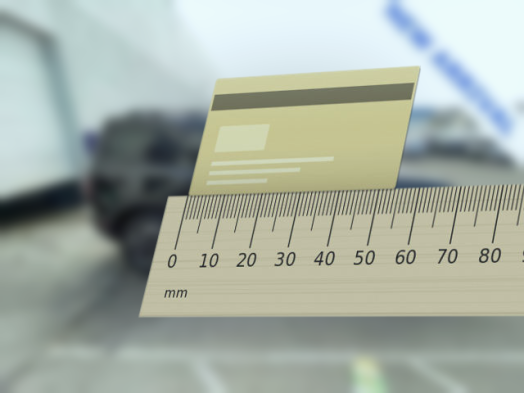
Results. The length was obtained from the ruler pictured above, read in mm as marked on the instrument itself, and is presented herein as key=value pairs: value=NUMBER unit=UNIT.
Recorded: value=54 unit=mm
